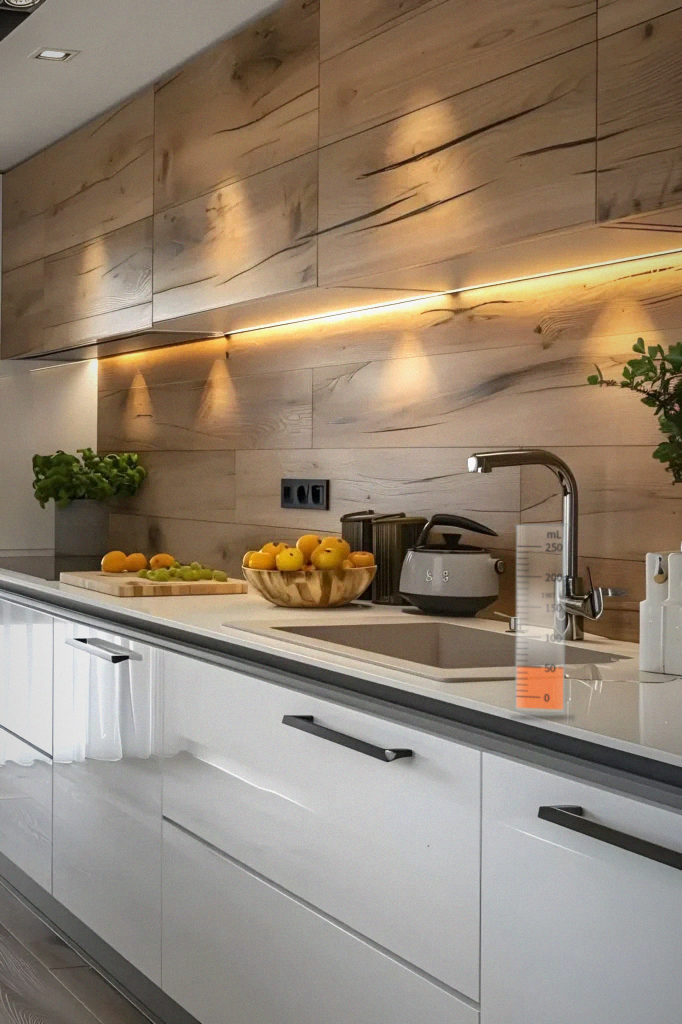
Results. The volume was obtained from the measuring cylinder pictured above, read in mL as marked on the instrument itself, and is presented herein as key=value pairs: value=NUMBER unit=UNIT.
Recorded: value=50 unit=mL
